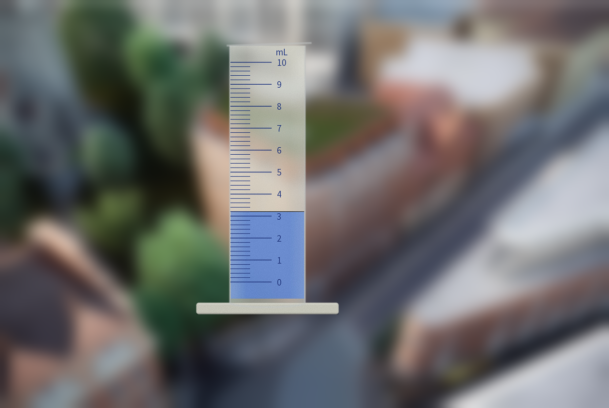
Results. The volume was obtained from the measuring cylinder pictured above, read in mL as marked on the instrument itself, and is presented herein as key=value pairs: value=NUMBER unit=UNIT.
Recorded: value=3.2 unit=mL
